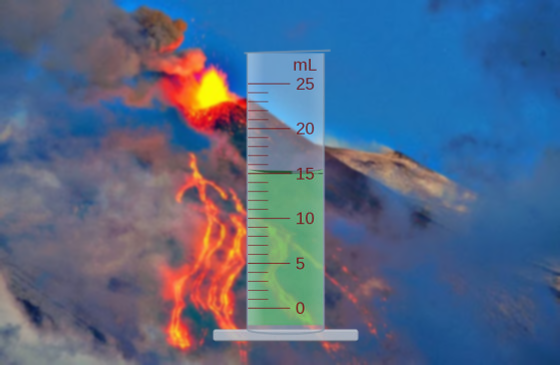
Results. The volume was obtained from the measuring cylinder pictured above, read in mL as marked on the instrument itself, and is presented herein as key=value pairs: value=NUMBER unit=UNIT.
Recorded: value=15 unit=mL
